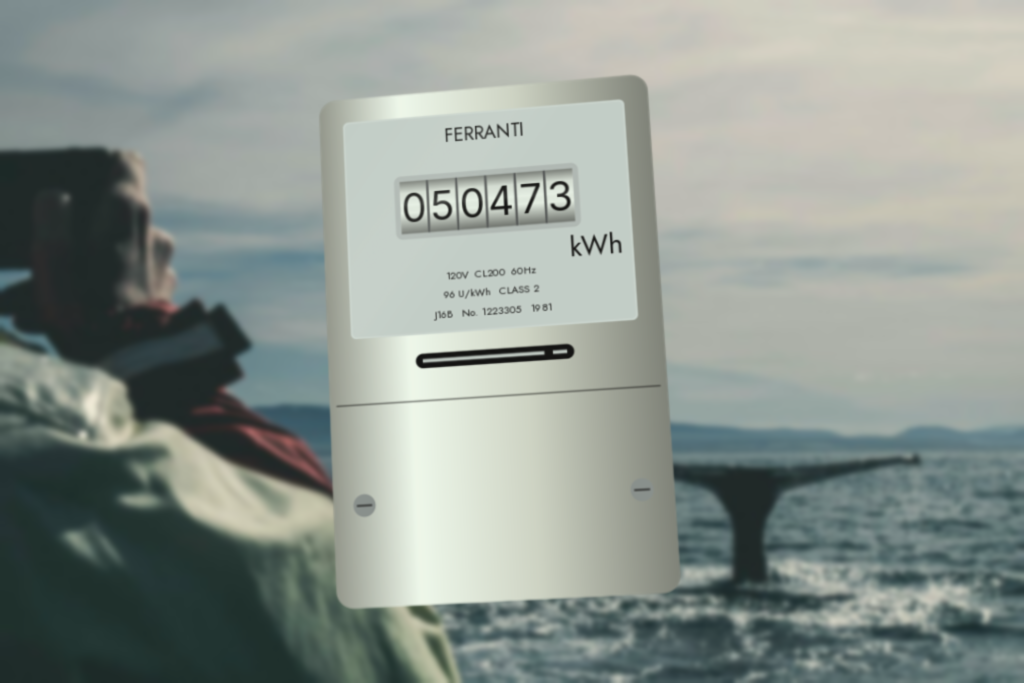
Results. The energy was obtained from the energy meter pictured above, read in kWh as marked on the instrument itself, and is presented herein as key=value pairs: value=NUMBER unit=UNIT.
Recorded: value=50473 unit=kWh
